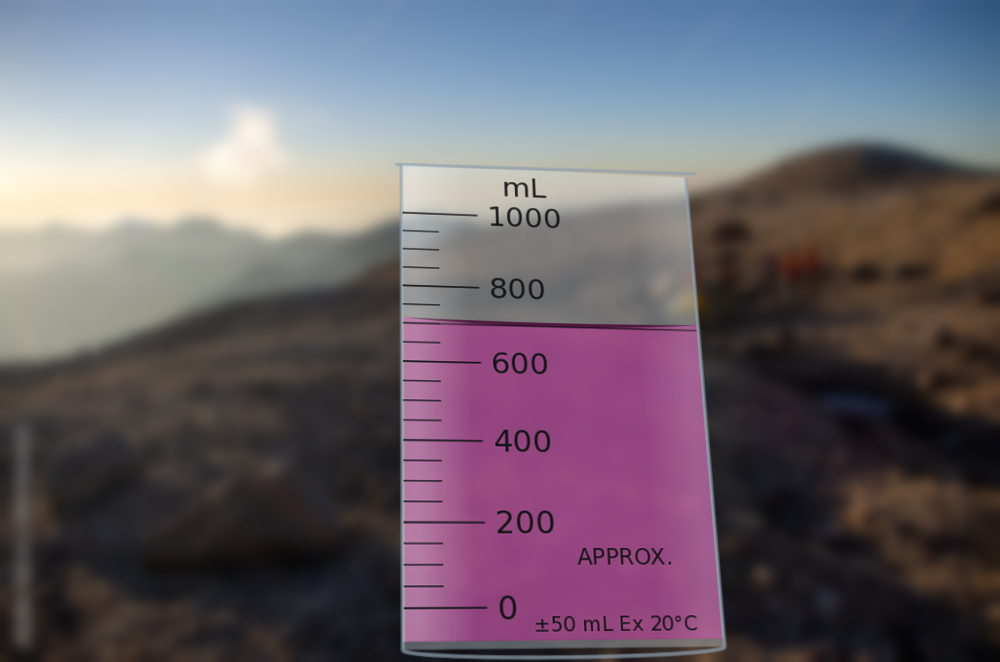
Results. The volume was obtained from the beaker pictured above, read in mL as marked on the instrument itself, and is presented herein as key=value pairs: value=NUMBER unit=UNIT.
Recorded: value=700 unit=mL
